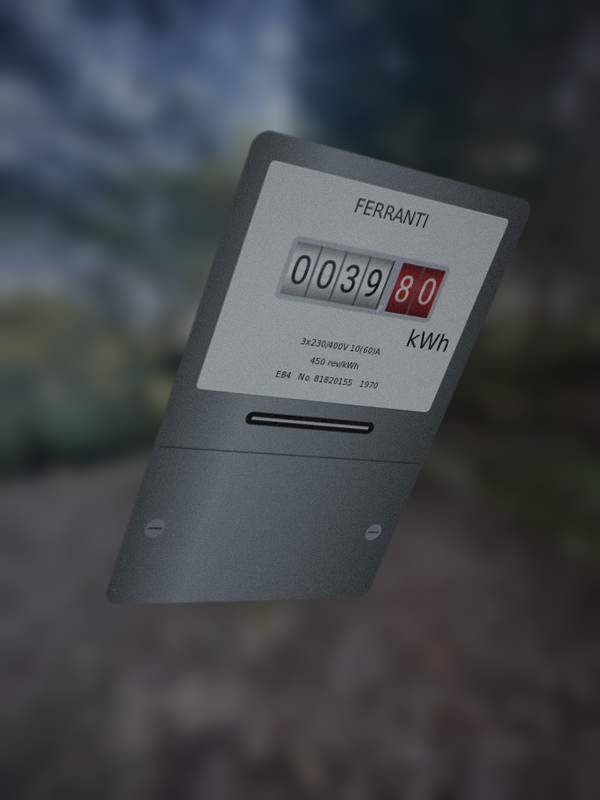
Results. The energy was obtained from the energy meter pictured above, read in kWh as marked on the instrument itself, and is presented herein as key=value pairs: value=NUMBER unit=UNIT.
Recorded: value=39.80 unit=kWh
